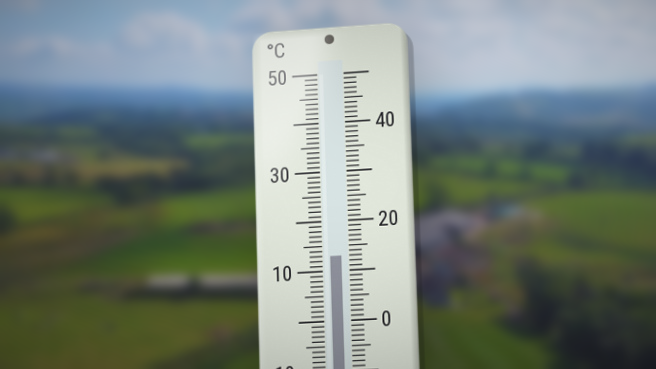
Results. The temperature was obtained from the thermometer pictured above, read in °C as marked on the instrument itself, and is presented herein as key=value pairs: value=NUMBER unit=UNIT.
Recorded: value=13 unit=°C
